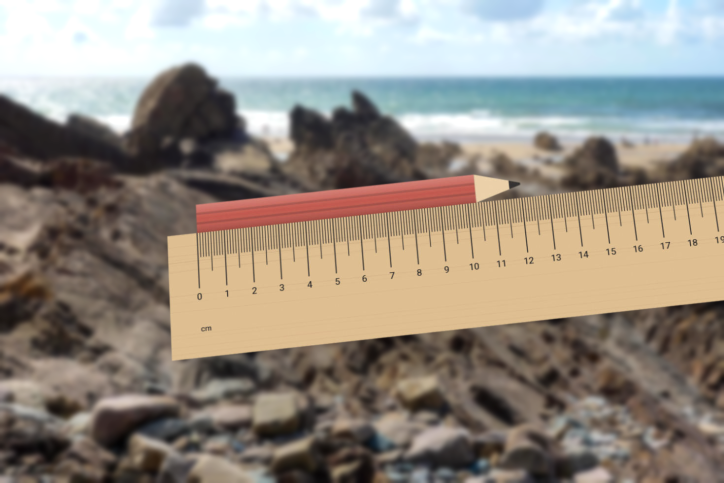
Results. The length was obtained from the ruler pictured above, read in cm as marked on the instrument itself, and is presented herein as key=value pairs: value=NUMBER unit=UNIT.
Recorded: value=12 unit=cm
